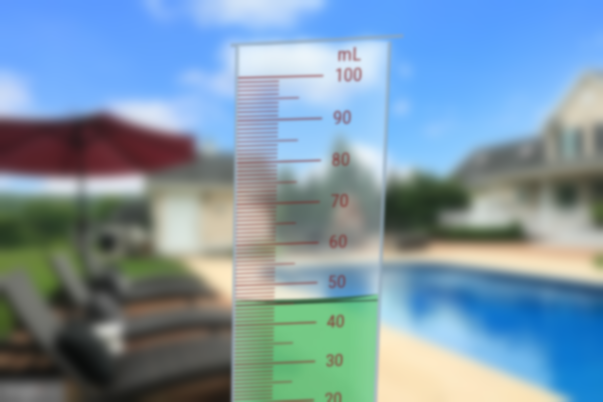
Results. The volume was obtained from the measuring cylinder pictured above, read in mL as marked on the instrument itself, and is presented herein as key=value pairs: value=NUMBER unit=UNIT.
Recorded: value=45 unit=mL
